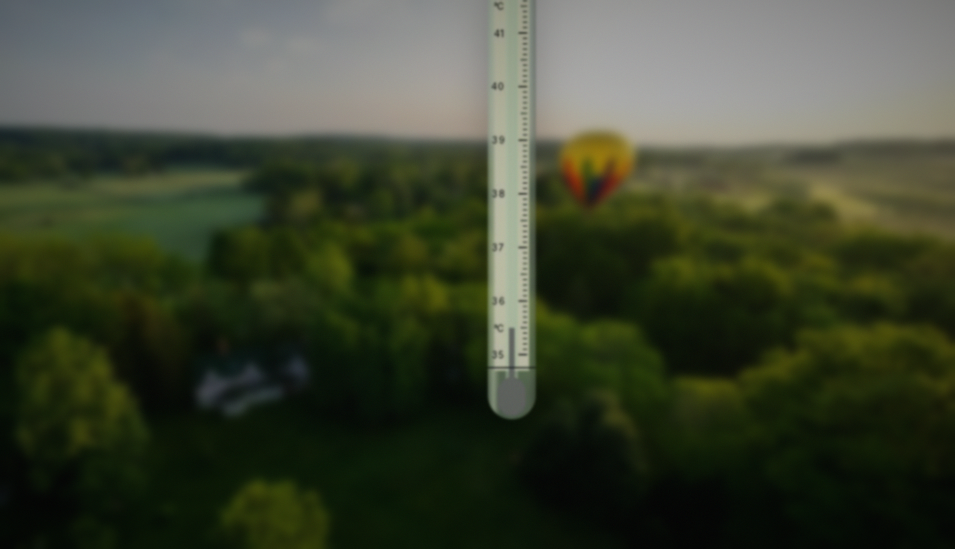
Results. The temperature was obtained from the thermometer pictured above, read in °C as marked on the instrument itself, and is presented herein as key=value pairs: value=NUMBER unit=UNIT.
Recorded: value=35.5 unit=°C
